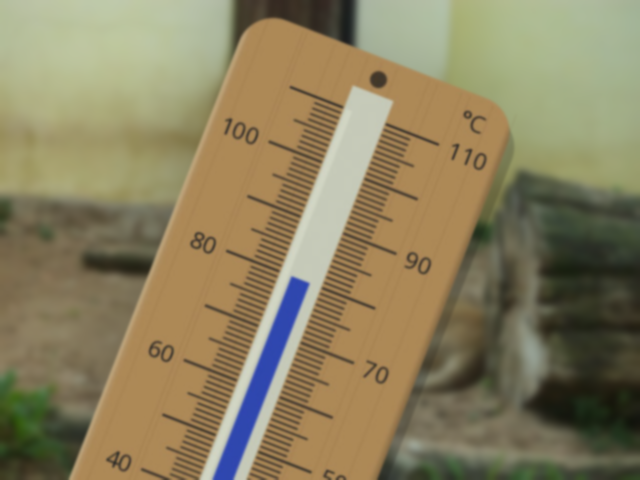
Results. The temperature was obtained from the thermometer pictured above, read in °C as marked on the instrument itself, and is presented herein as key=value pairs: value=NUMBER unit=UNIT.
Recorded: value=80 unit=°C
